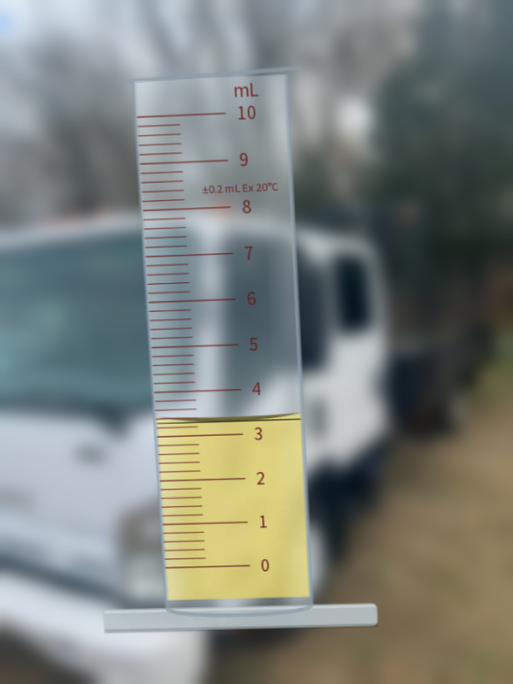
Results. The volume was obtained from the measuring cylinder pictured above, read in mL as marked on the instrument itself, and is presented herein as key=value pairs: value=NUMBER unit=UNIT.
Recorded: value=3.3 unit=mL
